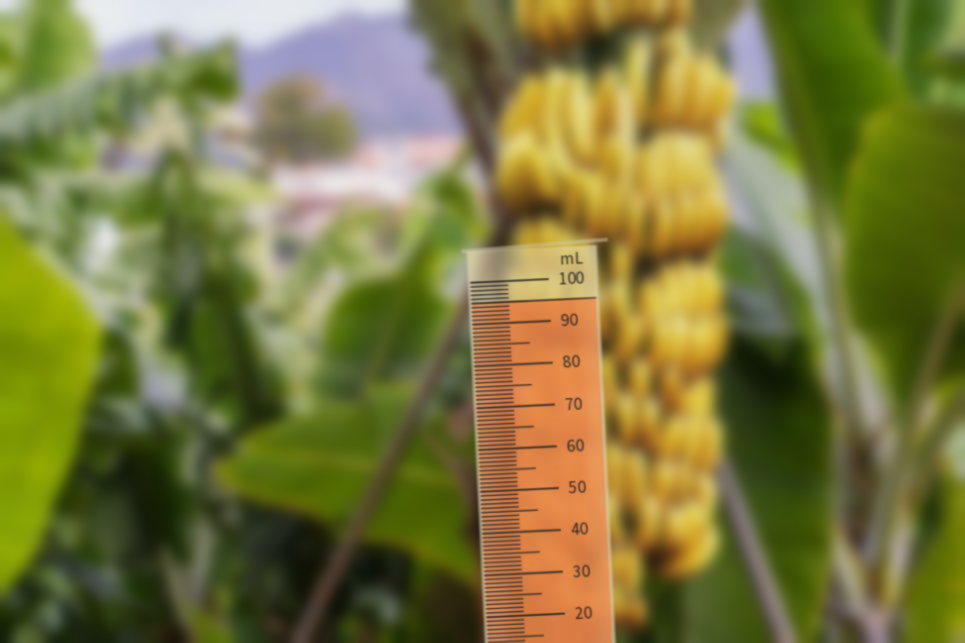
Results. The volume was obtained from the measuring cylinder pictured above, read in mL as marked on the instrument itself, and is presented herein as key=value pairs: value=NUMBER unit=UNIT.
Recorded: value=95 unit=mL
